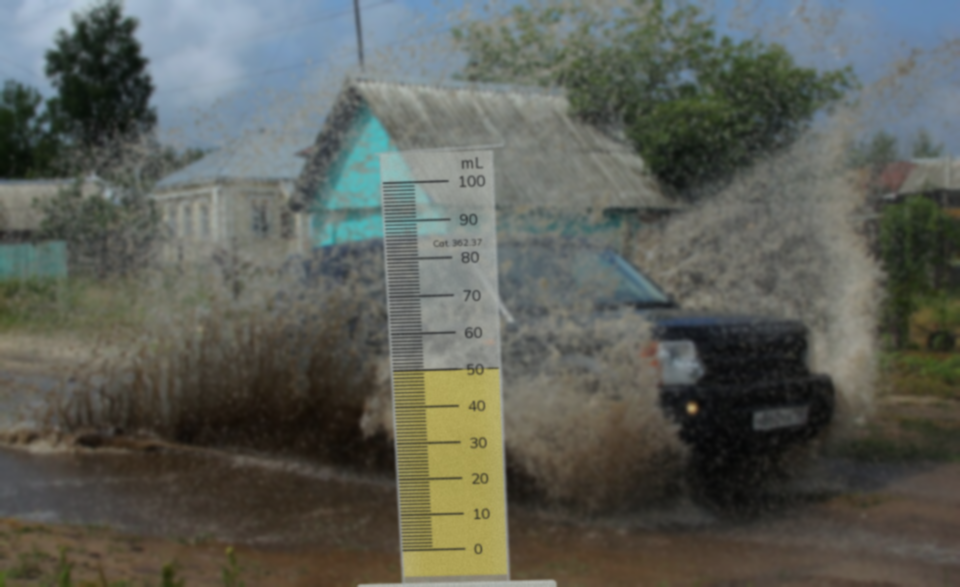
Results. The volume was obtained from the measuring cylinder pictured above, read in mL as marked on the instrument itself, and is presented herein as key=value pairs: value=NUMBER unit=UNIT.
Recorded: value=50 unit=mL
